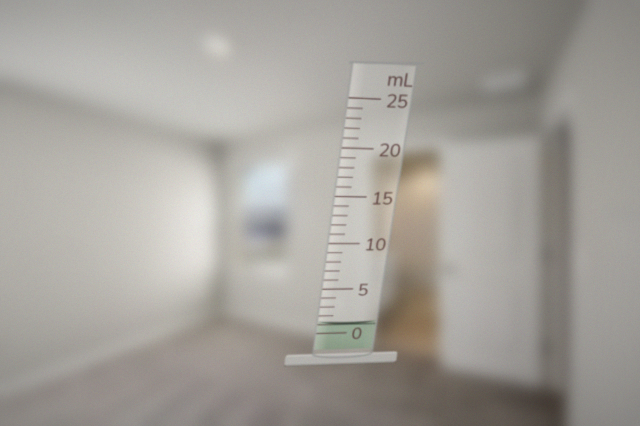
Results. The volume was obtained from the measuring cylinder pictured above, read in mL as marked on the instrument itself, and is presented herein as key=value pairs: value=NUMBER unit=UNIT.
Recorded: value=1 unit=mL
